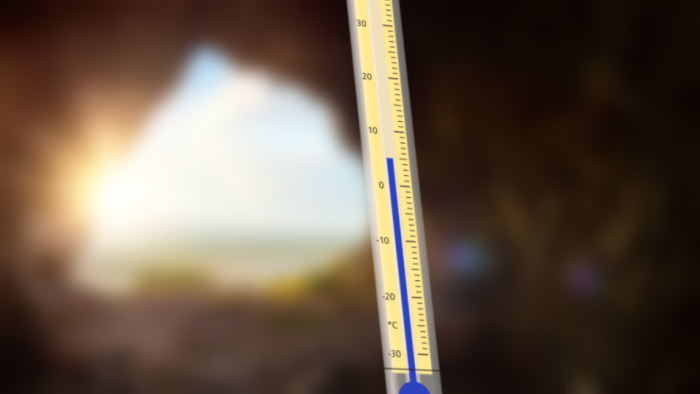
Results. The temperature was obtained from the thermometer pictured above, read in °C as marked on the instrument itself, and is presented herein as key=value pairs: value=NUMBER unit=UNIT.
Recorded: value=5 unit=°C
